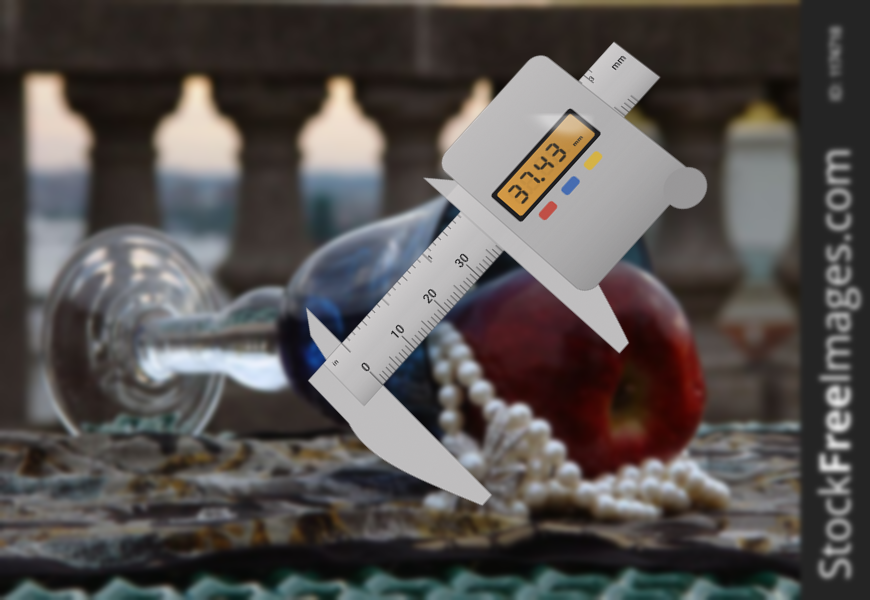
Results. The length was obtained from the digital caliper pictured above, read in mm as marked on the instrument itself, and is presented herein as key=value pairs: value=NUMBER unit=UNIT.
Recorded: value=37.43 unit=mm
